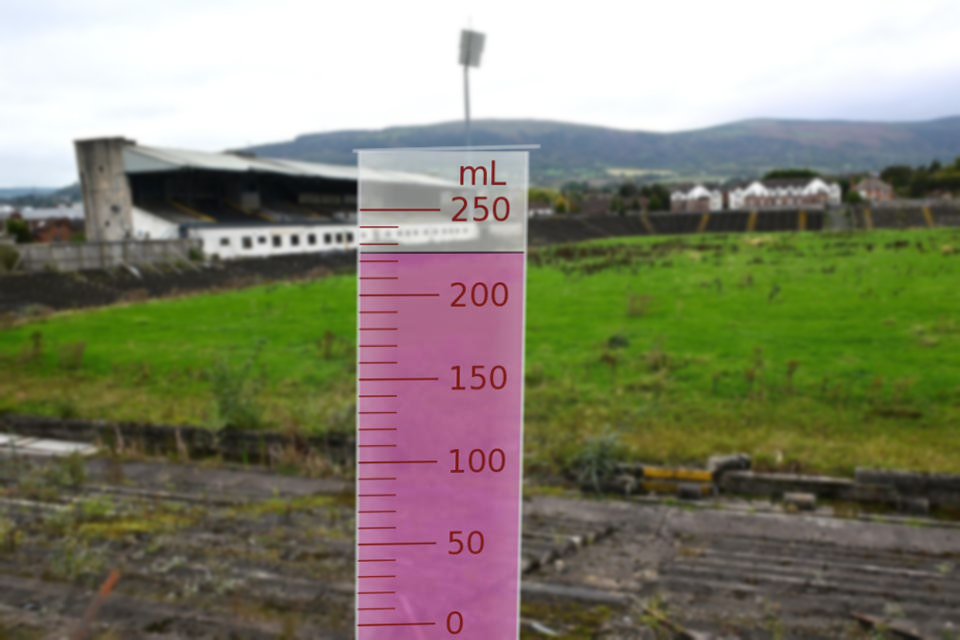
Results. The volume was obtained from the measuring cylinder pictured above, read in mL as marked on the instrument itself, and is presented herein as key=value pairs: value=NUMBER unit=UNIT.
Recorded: value=225 unit=mL
